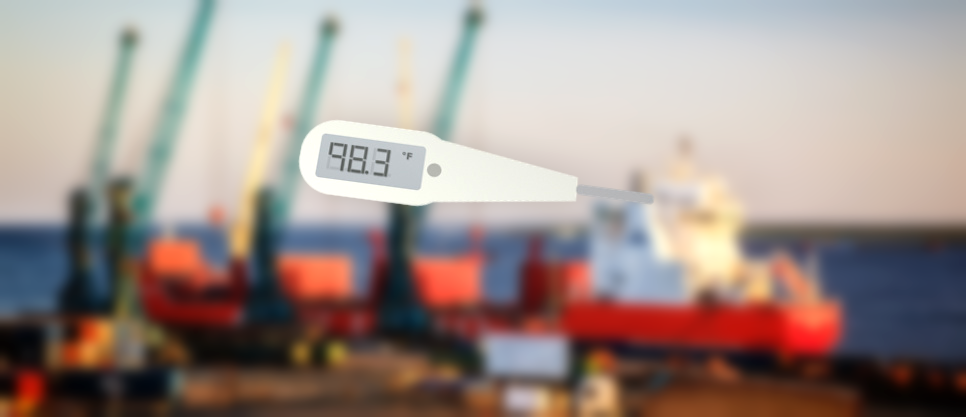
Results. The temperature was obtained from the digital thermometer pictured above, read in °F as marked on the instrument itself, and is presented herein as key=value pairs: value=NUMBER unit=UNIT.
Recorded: value=98.3 unit=°F
